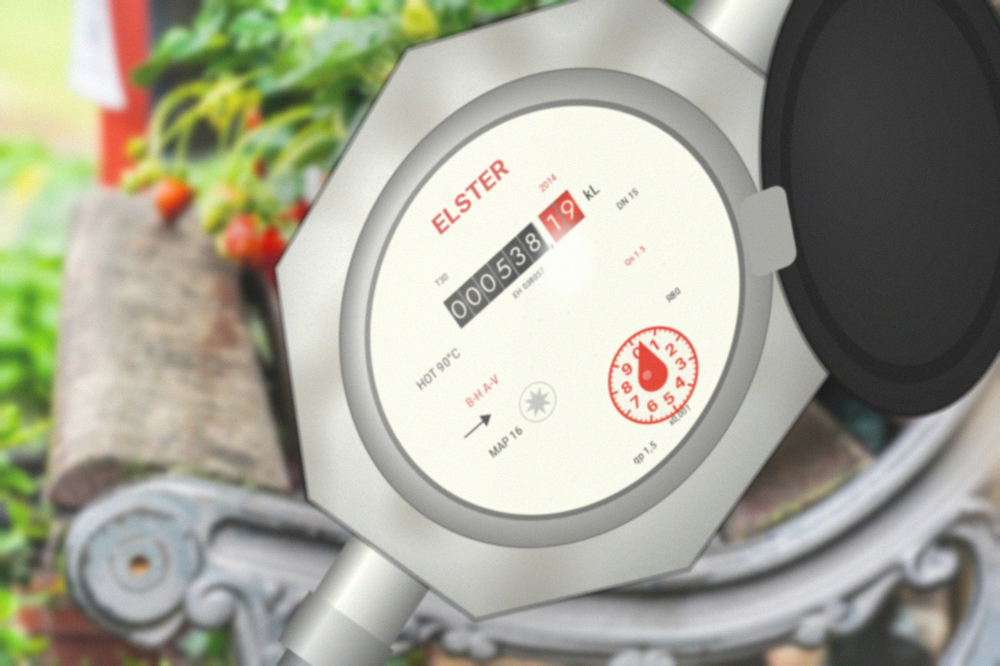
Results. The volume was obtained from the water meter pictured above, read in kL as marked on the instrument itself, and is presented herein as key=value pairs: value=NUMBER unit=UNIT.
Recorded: value=538.190 unit=kL
